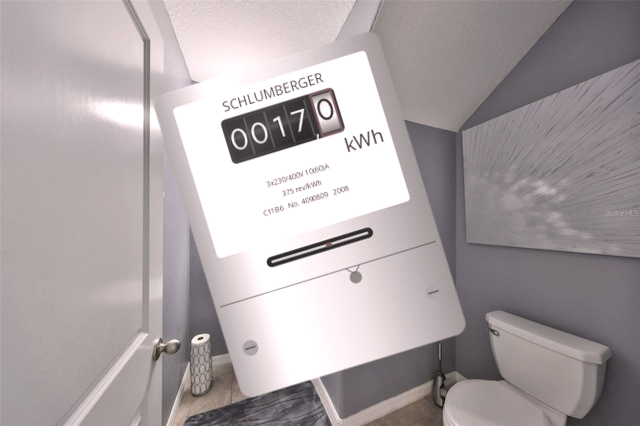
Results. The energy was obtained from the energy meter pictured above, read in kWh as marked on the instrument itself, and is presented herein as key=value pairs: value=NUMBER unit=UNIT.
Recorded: value=17.0 unit=kWh
